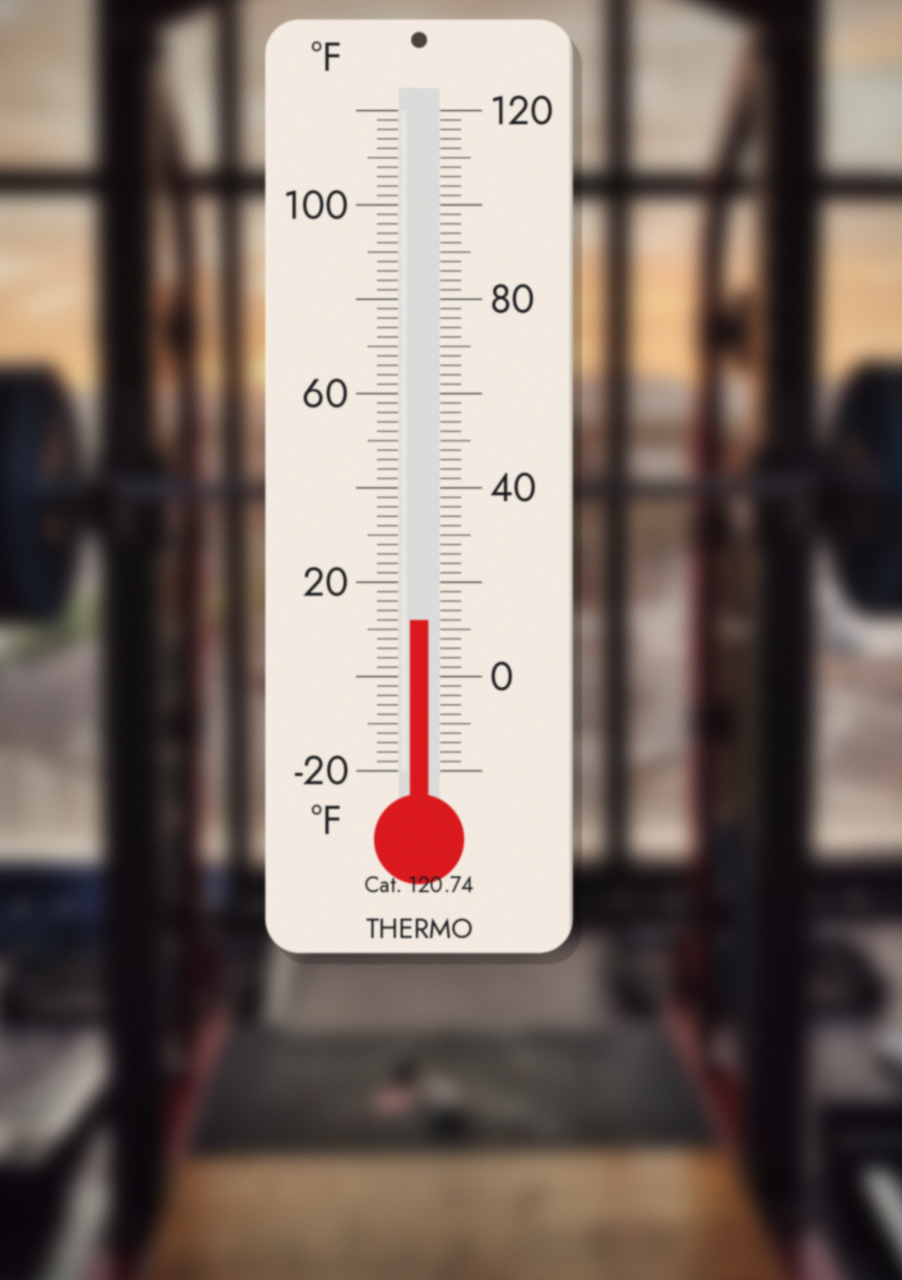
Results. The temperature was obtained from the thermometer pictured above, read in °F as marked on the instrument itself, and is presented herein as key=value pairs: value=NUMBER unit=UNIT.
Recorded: value=12 unit=°F
